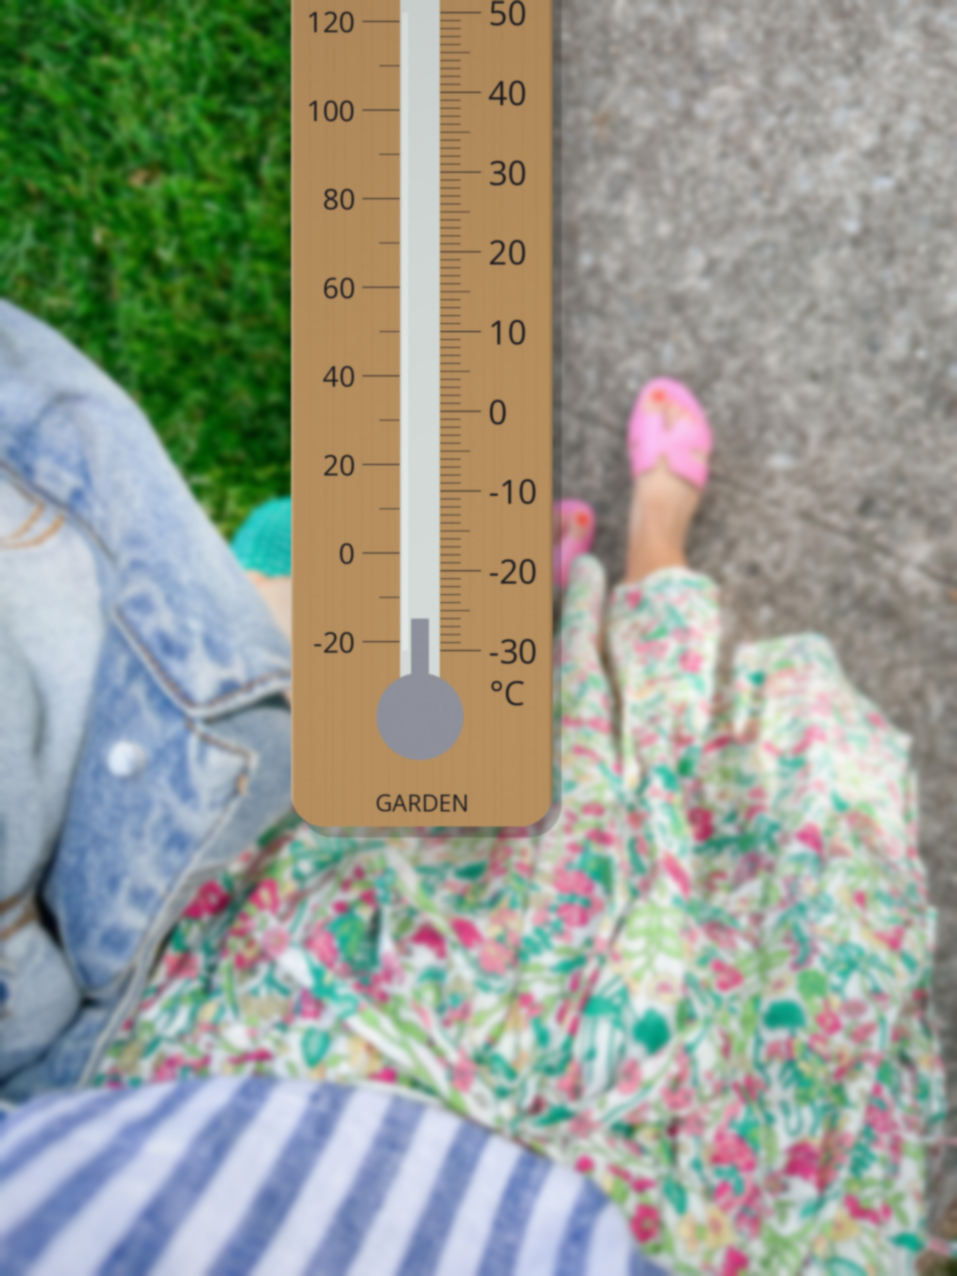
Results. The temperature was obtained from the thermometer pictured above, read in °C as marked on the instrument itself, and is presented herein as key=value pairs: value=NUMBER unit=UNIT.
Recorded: value=-26 unit=°C
